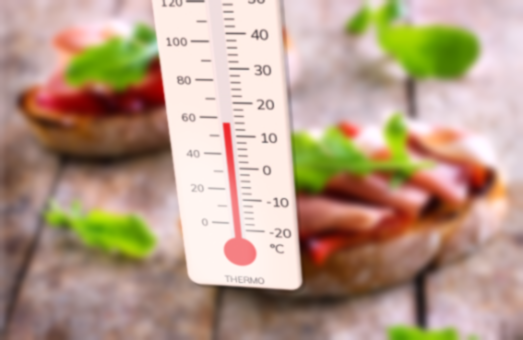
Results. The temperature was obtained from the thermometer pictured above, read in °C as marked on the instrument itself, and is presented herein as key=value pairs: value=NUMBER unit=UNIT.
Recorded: value=14 unit=°C
